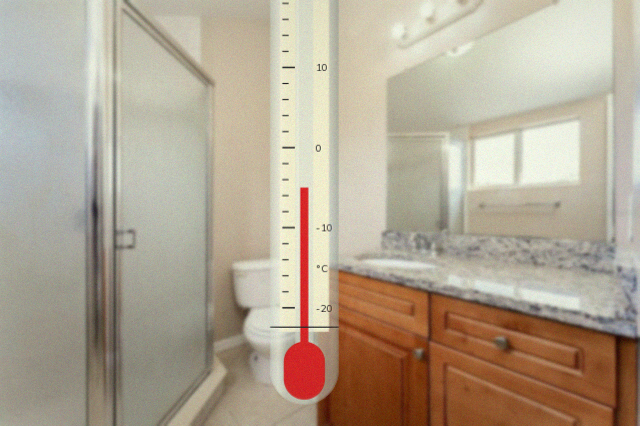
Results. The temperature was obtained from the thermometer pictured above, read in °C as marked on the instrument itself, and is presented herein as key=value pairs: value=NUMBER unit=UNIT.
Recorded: value=-5 unit=°C
